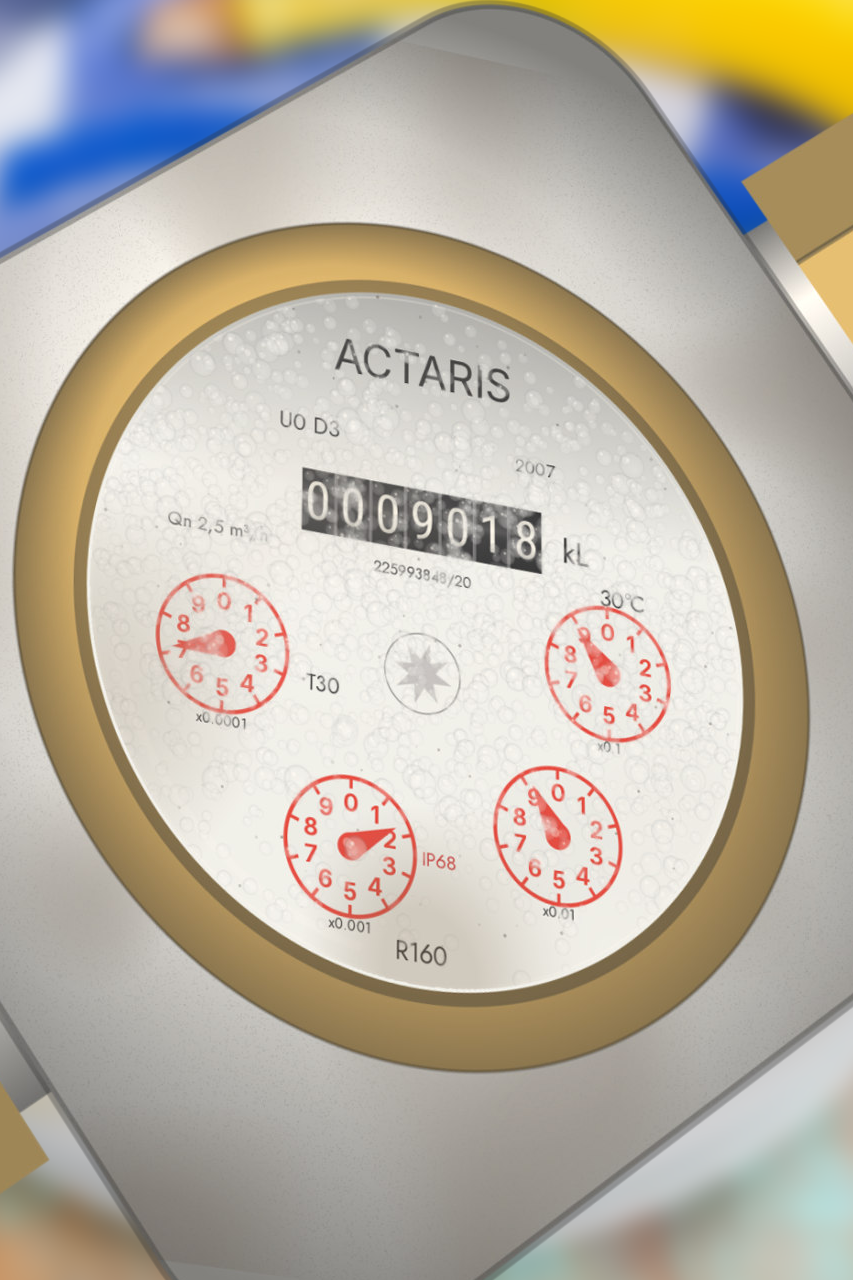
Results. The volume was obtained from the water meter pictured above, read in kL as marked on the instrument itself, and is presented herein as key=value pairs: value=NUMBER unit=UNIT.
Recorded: value=9018.8917 unit=kL
